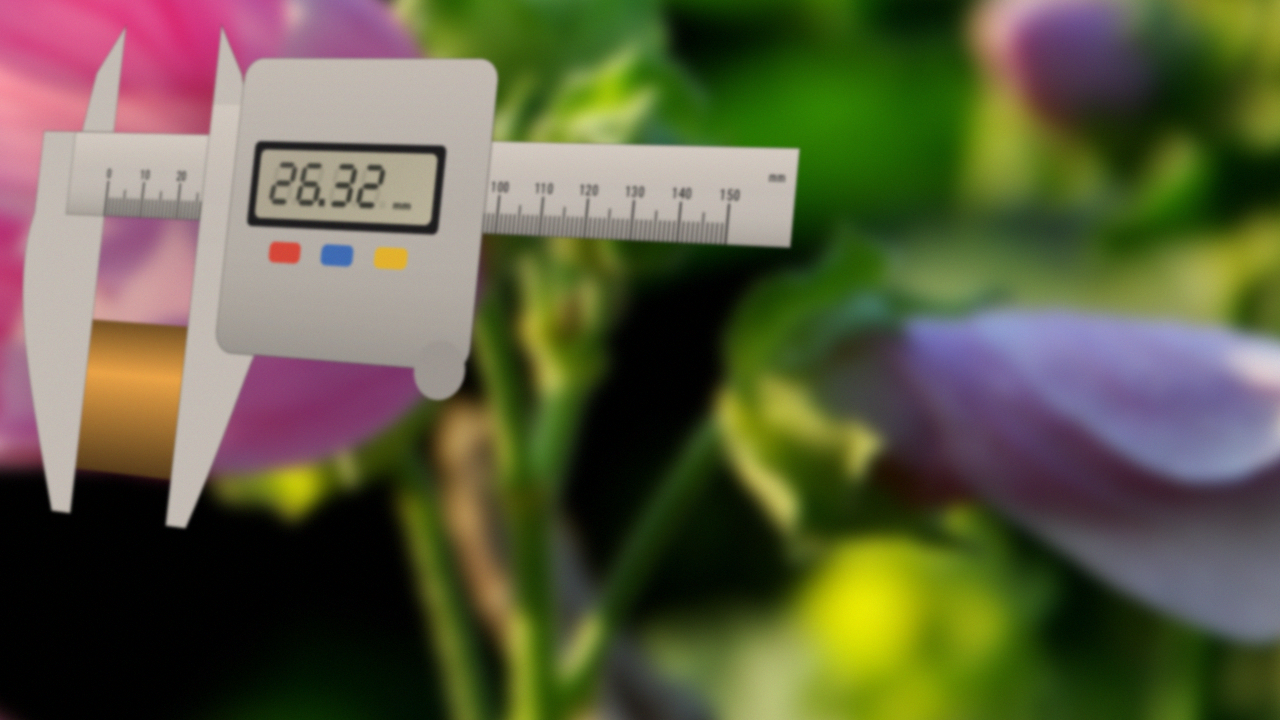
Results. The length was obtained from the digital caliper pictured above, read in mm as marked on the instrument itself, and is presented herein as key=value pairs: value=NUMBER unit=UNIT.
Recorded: value=26.32 unit=mm
